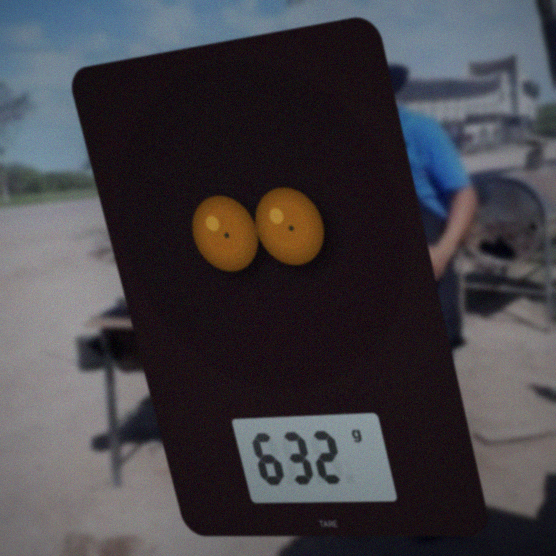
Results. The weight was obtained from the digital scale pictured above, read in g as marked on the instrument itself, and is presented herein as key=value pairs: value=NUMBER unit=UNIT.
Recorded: value=632 unit=g
